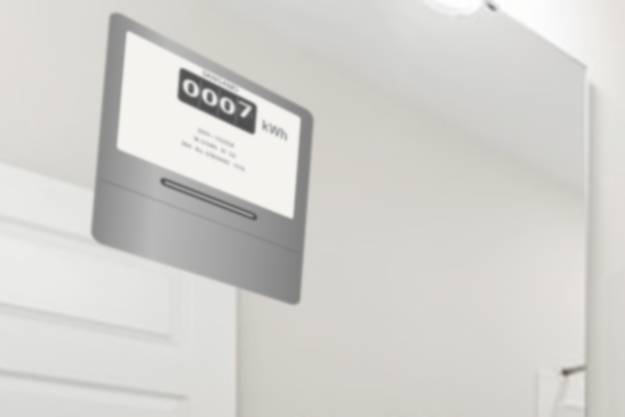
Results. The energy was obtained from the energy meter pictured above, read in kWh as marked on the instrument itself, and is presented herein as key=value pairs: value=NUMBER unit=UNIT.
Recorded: value=7 unit=kWh
